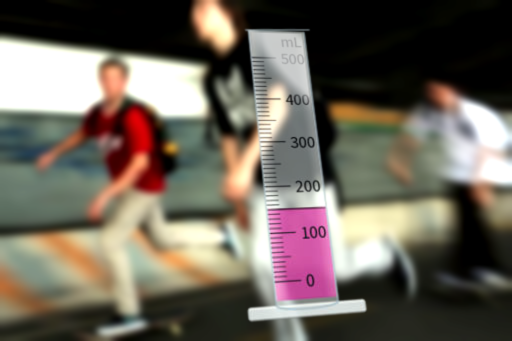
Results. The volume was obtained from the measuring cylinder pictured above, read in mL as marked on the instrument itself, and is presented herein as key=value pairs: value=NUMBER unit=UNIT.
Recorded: value=150 unit=mL
